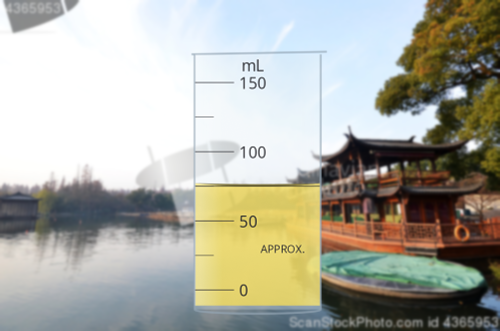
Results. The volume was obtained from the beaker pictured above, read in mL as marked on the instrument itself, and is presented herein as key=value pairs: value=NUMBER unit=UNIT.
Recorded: value=75 unit=mL
